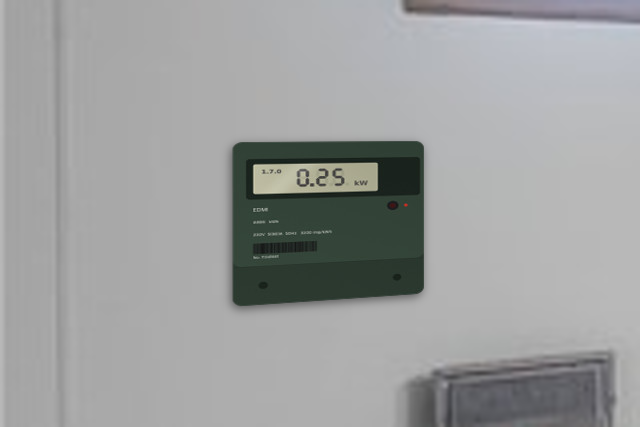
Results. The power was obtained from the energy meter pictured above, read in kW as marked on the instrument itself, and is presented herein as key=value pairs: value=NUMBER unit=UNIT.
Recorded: value=0.25 unit=kW
